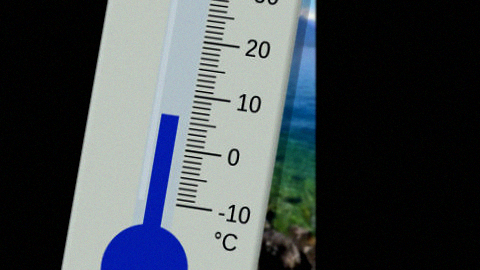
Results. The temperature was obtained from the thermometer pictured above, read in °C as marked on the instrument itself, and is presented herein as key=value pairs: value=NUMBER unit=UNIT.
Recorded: value=6 unit=°C
